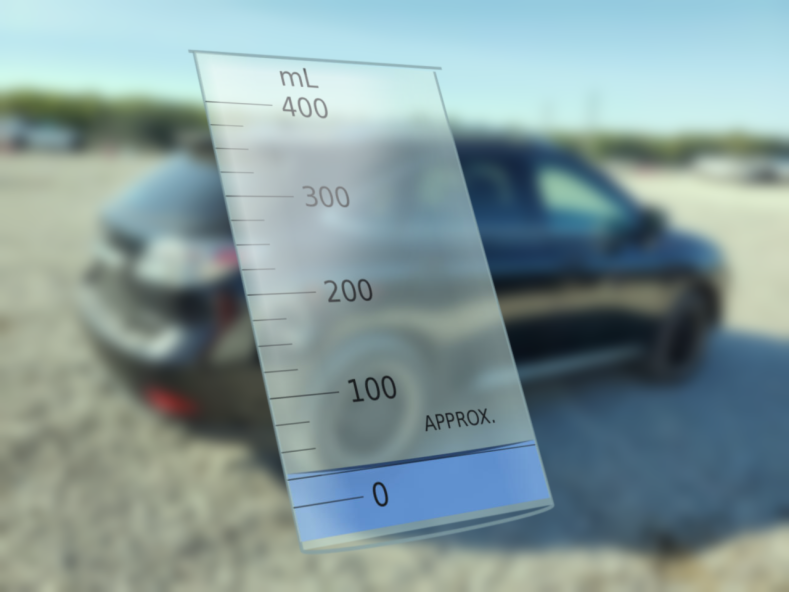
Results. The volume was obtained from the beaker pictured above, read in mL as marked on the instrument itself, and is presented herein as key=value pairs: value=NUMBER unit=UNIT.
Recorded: value=25 unit=mL
